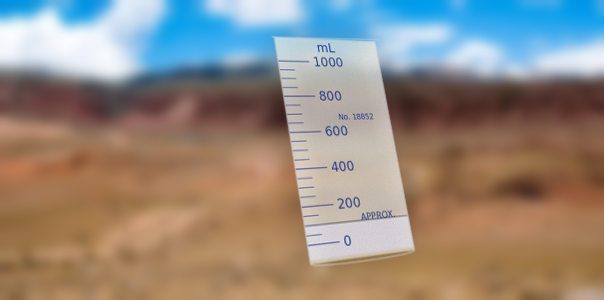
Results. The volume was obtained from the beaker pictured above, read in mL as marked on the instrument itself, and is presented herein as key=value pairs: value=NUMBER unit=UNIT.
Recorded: value=100 unit=mL
